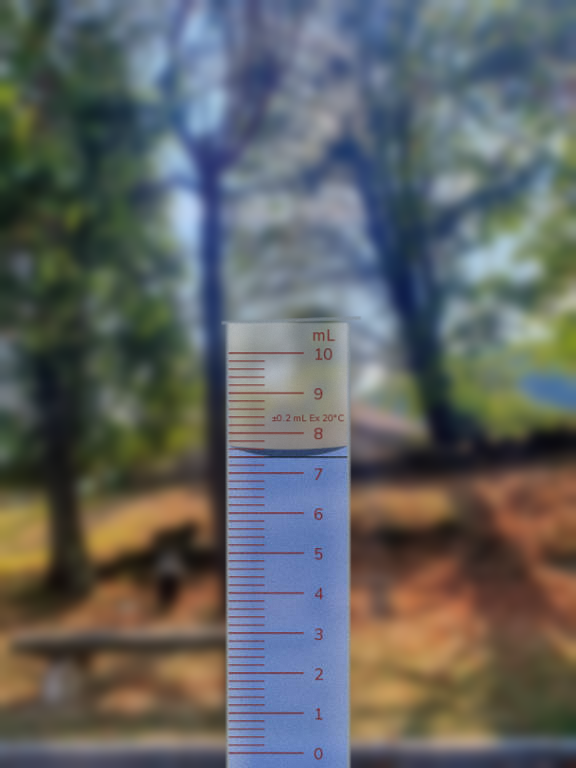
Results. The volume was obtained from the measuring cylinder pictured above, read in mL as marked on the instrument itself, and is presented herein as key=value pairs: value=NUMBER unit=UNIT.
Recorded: value=7.4 unit=mL
